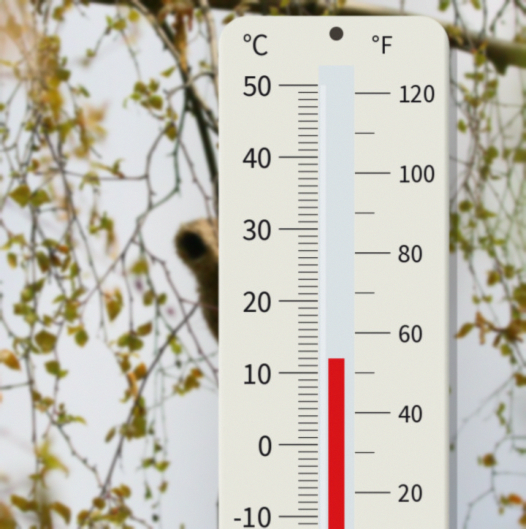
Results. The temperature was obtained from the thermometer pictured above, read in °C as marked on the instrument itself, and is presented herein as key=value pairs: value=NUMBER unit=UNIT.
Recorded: value=12 unit=°C
